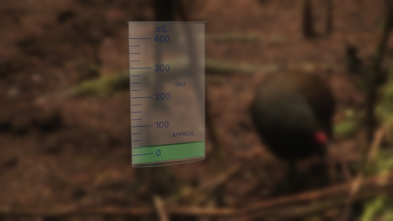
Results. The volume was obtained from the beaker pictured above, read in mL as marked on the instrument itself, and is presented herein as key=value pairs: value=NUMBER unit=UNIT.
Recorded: value=25 unit=mL
